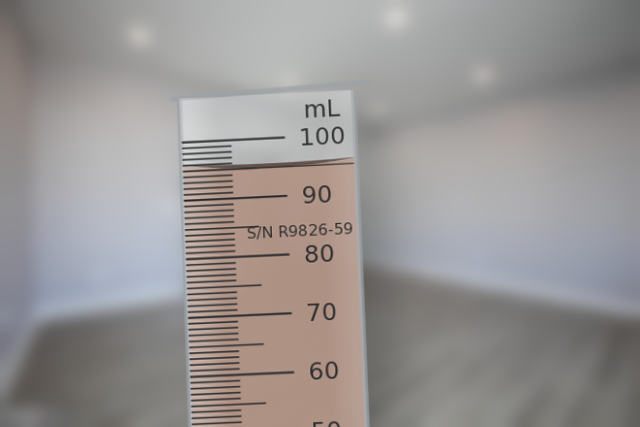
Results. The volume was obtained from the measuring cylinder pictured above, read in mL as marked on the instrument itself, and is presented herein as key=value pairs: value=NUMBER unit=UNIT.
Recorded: value=95 unit=mL
